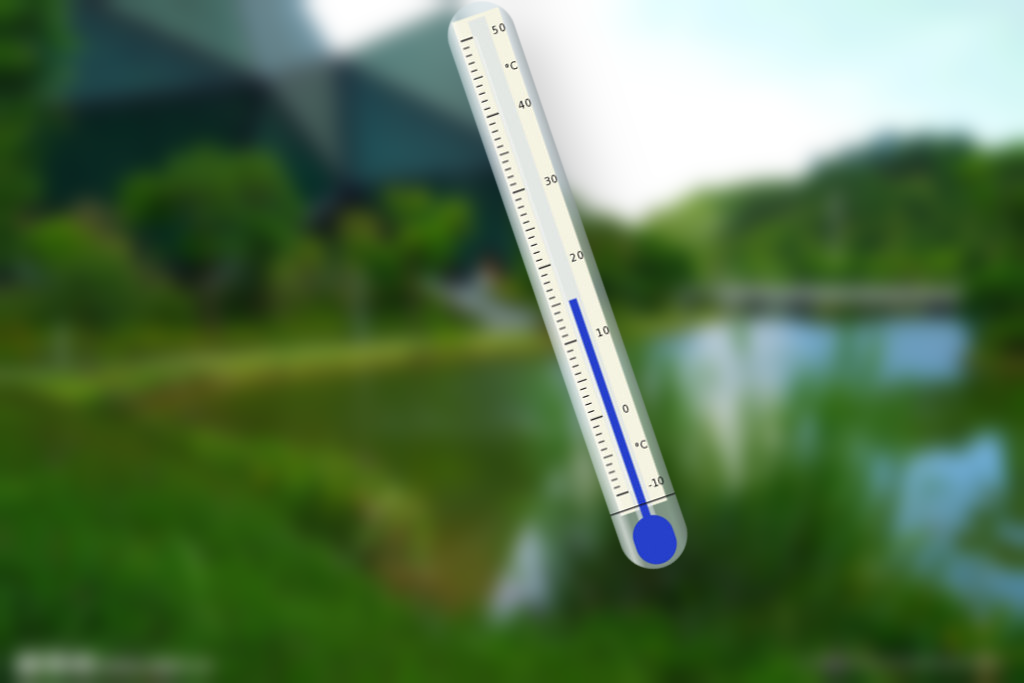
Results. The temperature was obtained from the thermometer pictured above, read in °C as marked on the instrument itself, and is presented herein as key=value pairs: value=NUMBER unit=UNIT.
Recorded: value=15 unit=°C
